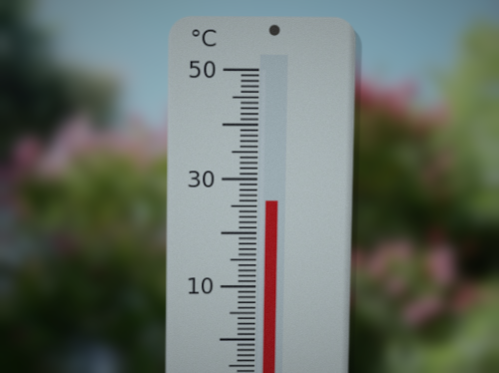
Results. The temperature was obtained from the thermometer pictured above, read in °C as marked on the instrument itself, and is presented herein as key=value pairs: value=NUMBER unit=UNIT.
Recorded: value=26 unit=°C
